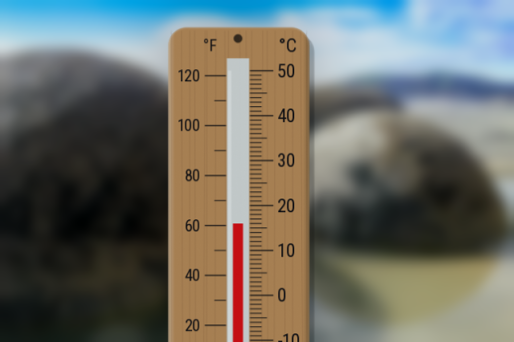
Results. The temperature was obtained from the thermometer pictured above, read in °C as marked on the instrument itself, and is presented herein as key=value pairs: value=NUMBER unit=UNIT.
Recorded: value=16 unit=°C
